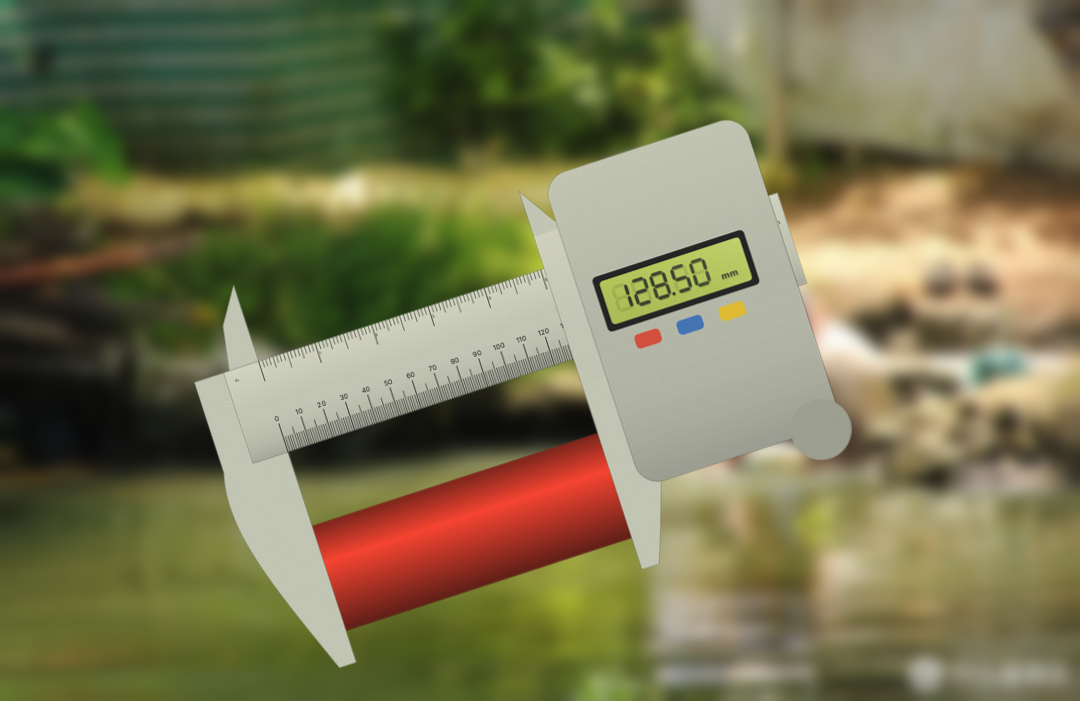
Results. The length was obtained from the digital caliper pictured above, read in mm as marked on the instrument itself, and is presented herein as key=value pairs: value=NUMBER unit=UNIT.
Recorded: value=128.50 unit=mm
